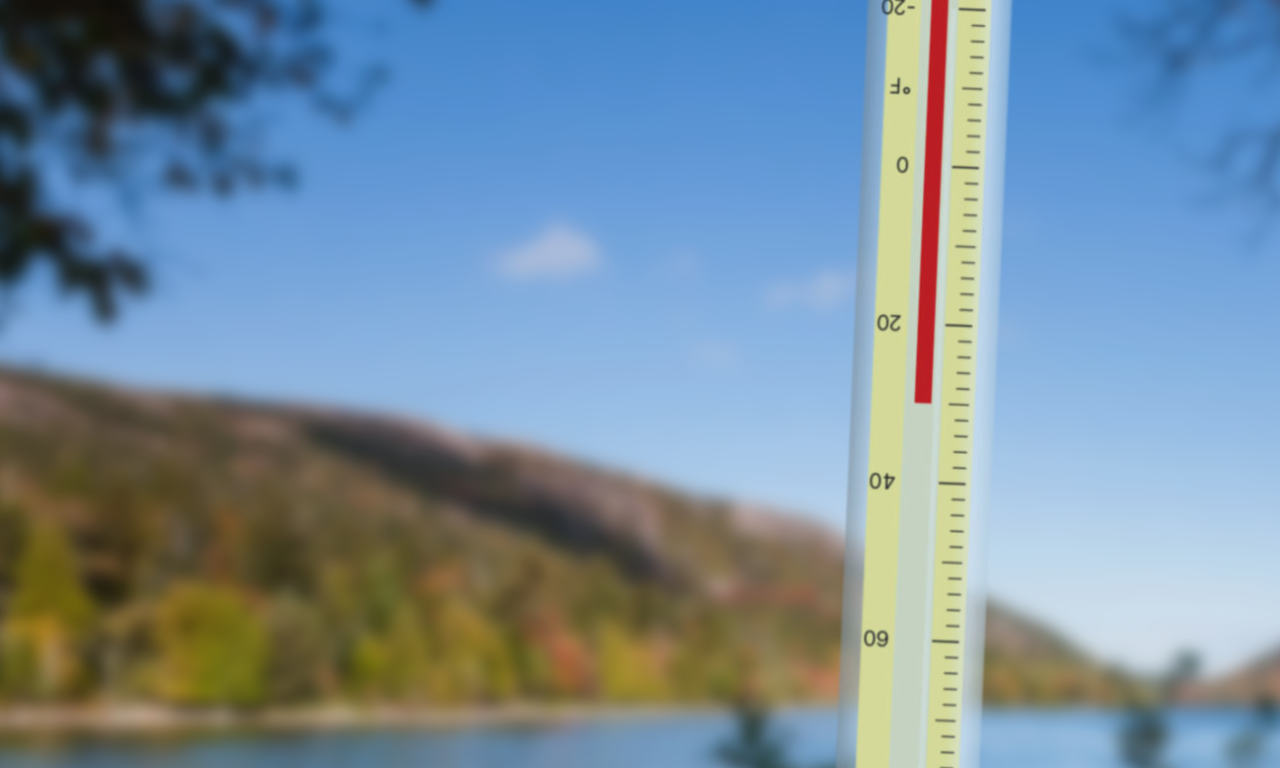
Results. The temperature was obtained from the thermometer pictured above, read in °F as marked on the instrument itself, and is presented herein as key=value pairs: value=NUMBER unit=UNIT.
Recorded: value=30 unit=°F
